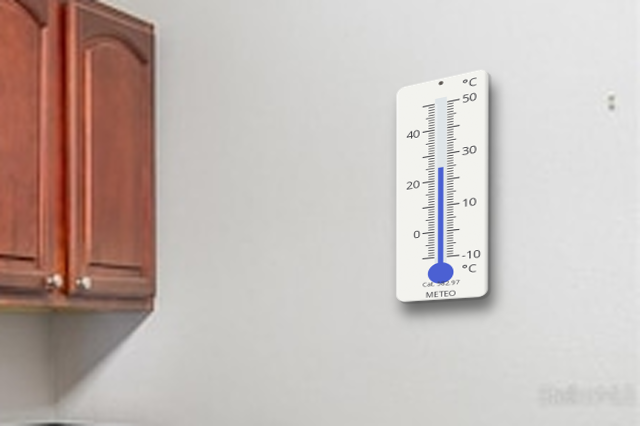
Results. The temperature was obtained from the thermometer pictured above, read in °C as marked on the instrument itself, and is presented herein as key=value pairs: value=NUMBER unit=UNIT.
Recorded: value=25 unit=°C
